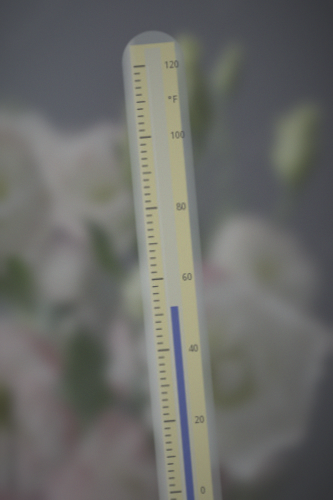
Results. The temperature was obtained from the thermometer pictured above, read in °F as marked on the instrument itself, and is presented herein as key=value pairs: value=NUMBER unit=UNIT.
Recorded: value=52 unit=°F
